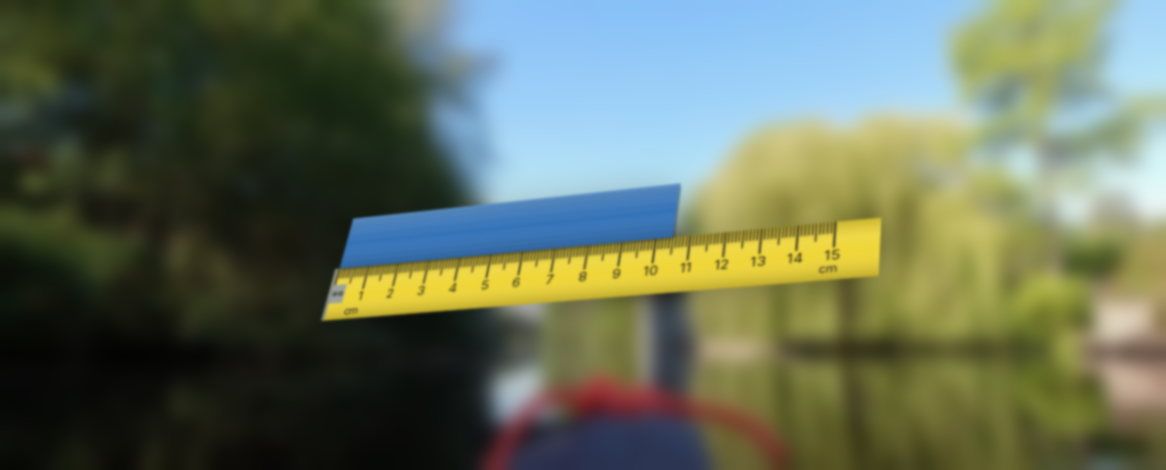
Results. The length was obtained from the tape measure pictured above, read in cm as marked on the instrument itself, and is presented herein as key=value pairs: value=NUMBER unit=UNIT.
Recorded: value=10.5 unit=cm
